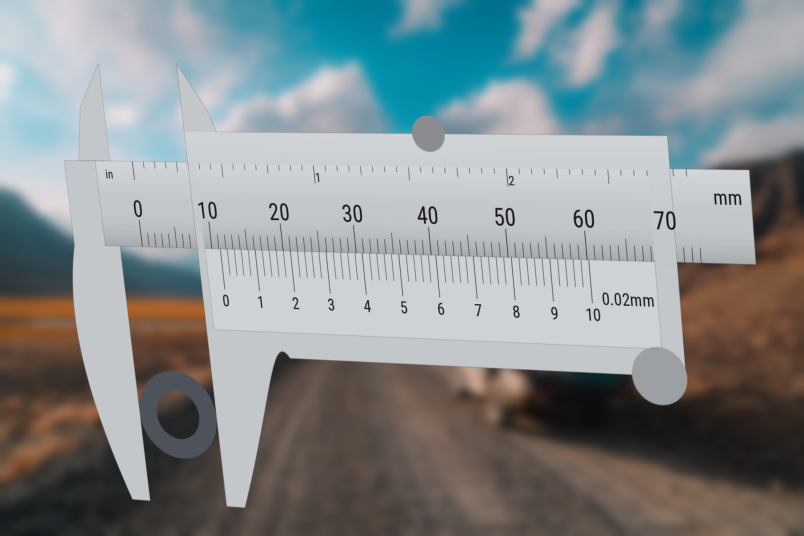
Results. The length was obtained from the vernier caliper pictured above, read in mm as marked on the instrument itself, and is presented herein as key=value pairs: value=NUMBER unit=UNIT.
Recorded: value=11.2 unit=mm
